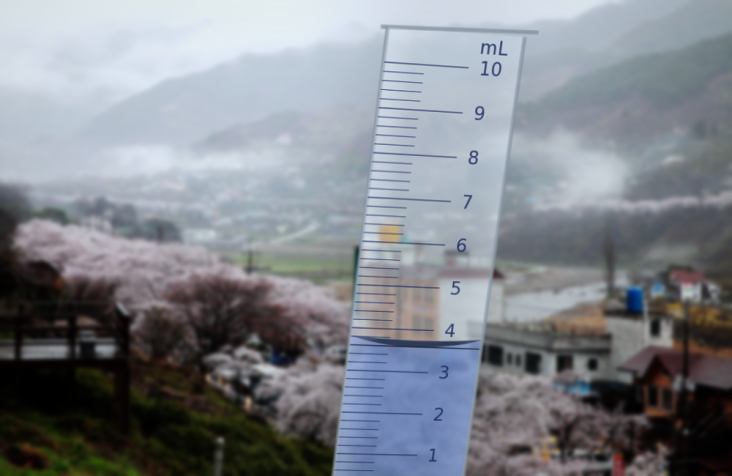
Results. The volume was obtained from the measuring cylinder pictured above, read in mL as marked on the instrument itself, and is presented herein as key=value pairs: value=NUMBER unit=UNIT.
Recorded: value=3.6 unit=mL
